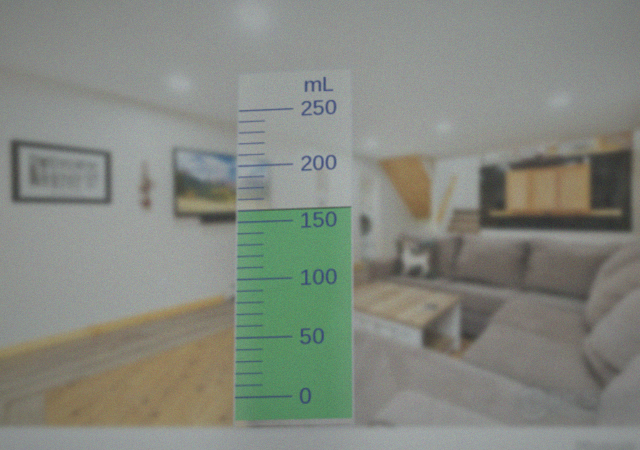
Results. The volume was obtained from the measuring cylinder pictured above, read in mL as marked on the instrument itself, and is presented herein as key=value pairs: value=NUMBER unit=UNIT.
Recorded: value=160 unit=mL
